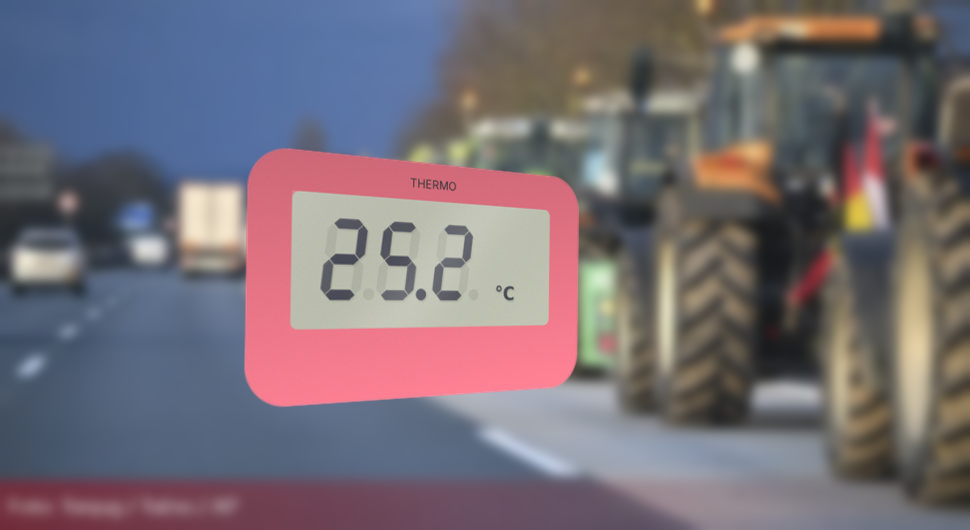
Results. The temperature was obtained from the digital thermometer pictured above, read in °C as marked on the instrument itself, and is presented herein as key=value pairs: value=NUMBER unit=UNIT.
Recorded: value=25.2 unit=°C
